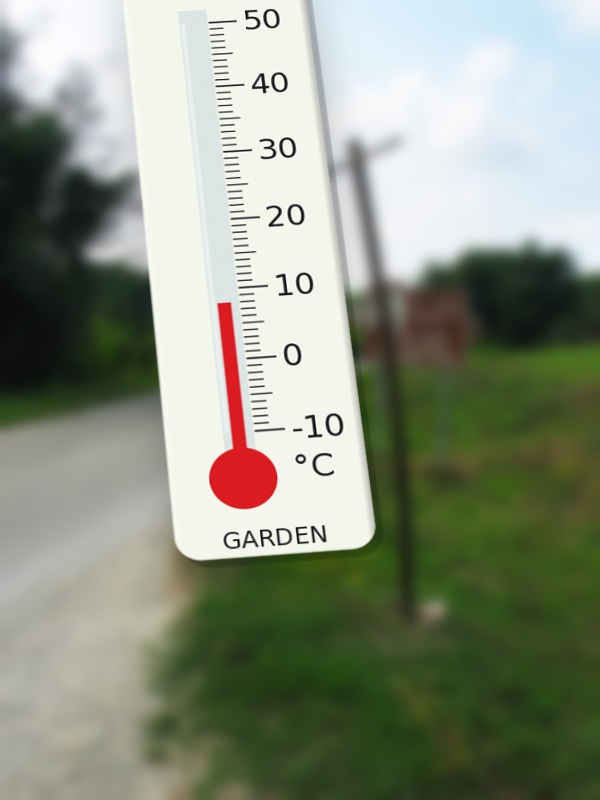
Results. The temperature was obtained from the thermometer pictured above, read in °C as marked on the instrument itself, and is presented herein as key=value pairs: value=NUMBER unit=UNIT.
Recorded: value=8 unit=°C
